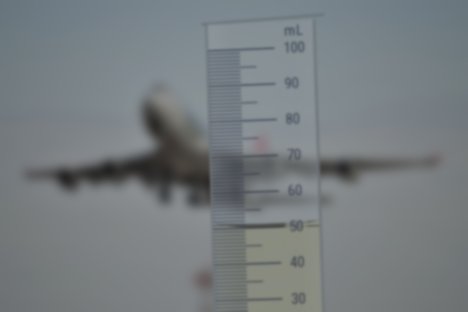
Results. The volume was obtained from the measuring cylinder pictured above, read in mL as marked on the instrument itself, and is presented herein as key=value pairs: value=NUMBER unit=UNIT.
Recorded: value=50 unit=mL
